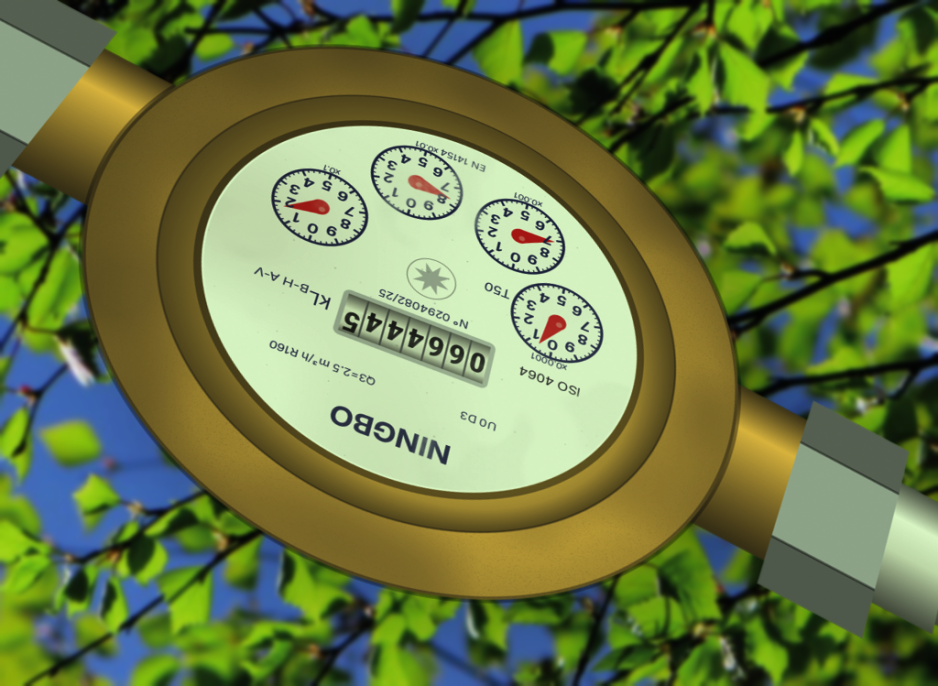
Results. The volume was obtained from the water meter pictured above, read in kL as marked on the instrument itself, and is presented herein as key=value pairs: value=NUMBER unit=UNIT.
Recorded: value=664445.1770 unit=kL
